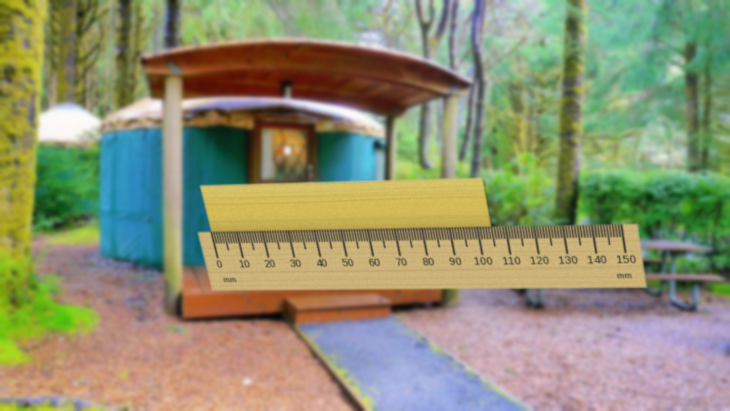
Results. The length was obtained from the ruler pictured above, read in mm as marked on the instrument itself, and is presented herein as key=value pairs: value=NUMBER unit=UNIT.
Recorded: value=105 unit=mm
